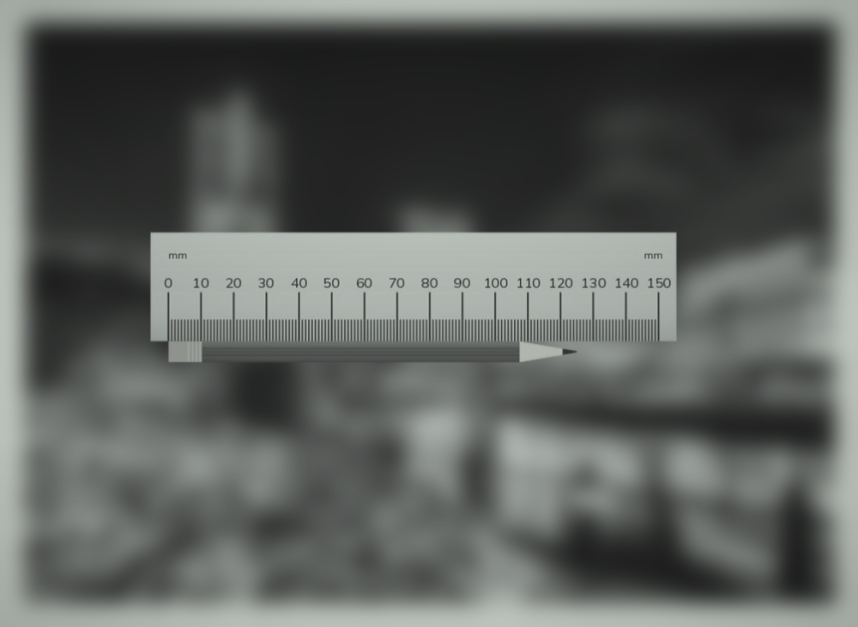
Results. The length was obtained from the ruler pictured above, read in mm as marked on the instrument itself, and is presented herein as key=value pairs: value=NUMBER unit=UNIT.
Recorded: value=125 unit=mm
